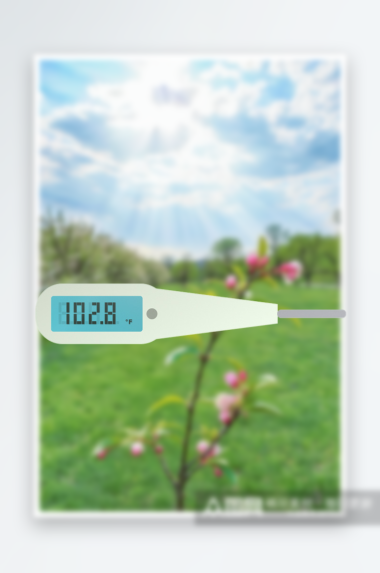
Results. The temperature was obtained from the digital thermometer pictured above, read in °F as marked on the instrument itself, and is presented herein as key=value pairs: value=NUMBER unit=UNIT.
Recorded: value=102.8 unit=°F
